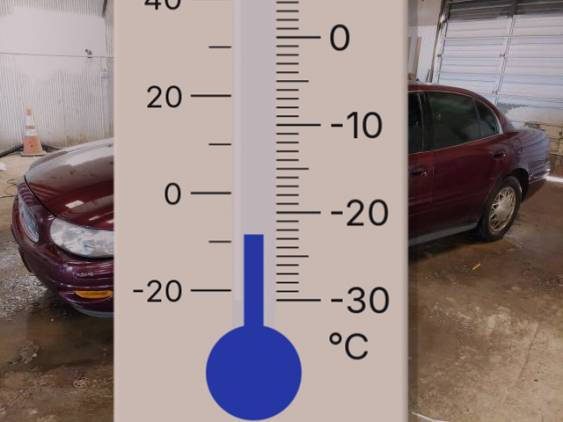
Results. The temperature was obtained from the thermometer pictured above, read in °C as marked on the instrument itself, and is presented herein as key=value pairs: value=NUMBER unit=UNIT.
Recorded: value=-22.5 unit=°C
